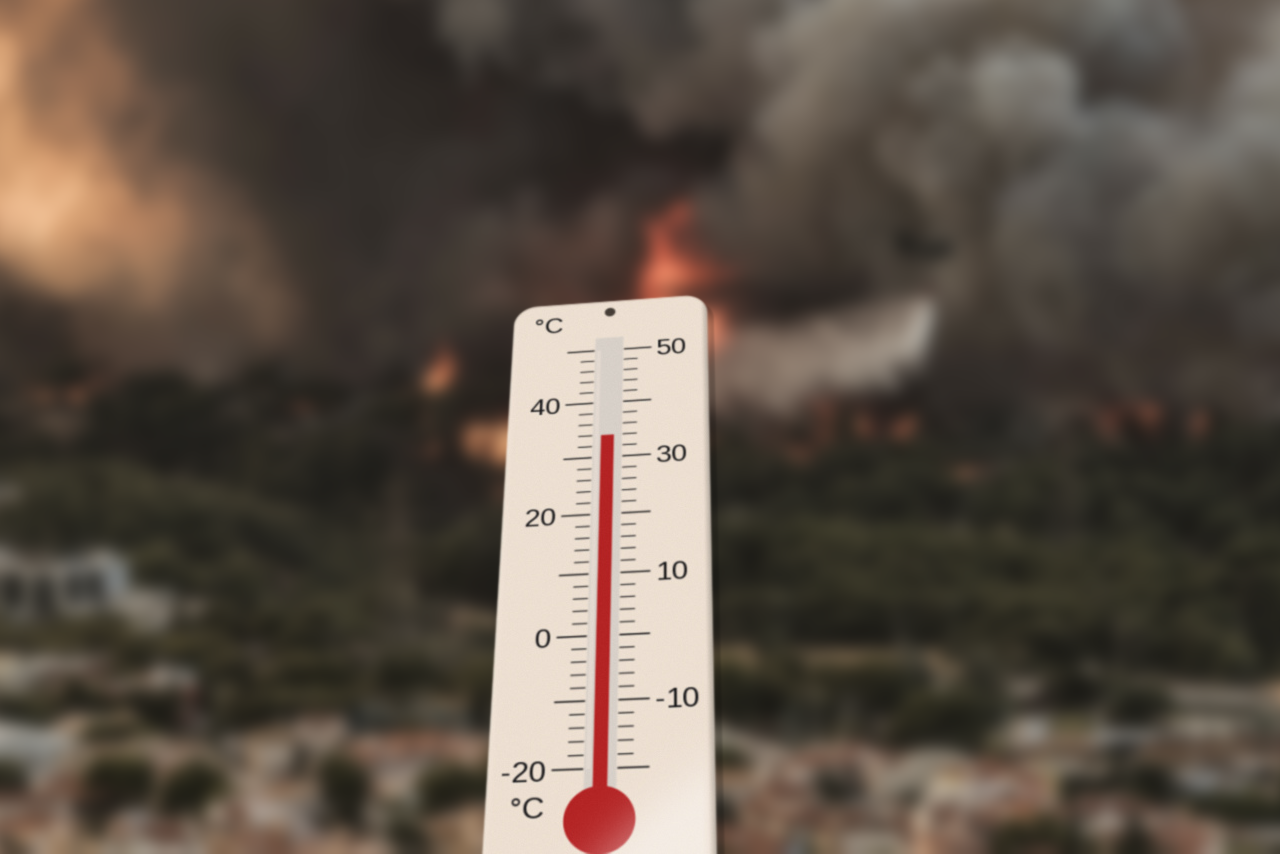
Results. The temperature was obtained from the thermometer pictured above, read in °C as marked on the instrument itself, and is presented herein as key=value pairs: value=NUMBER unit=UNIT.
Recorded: value=34 unit=°C
